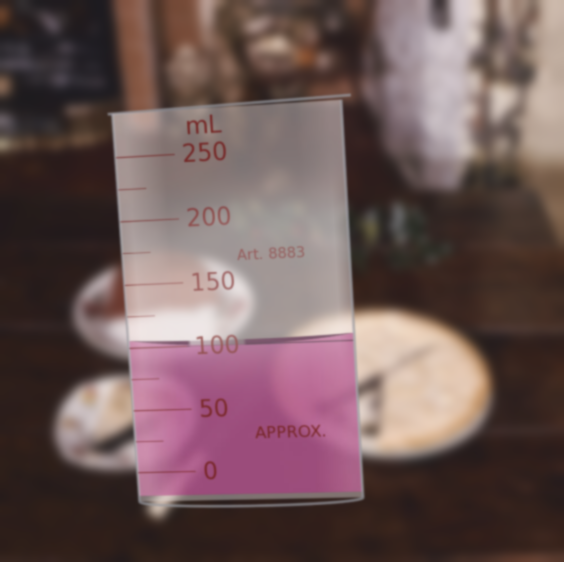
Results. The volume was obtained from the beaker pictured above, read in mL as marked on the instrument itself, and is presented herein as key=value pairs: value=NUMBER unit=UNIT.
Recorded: value=100 unit=mL
